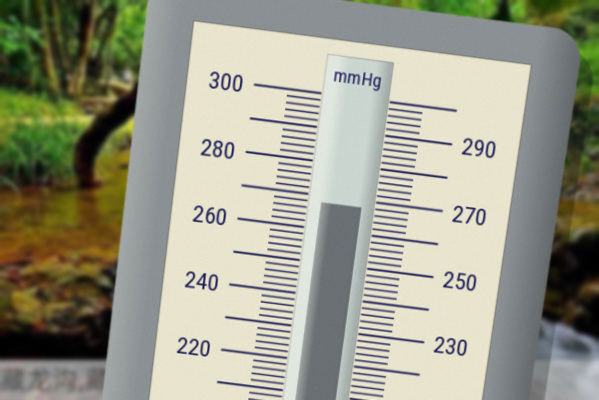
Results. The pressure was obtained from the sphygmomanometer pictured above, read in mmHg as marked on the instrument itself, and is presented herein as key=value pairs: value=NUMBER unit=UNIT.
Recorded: value=268 unit=mmHg
